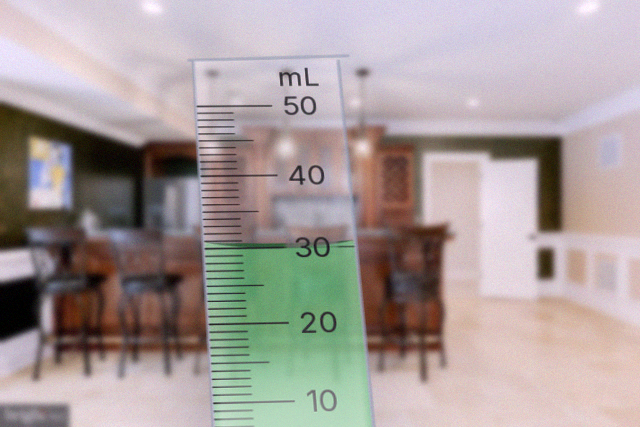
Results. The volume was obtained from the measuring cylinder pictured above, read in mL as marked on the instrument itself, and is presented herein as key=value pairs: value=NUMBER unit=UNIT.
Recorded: value=30 unit=mL
